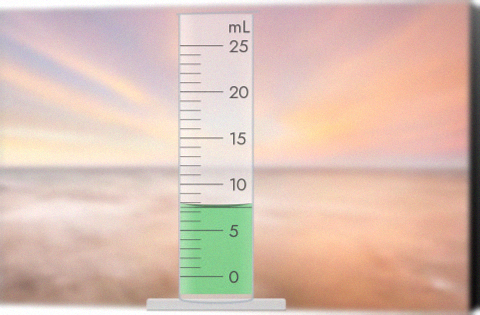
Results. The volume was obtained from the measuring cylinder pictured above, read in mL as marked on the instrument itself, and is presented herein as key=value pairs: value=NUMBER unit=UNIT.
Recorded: value=7.5 unit=mL
